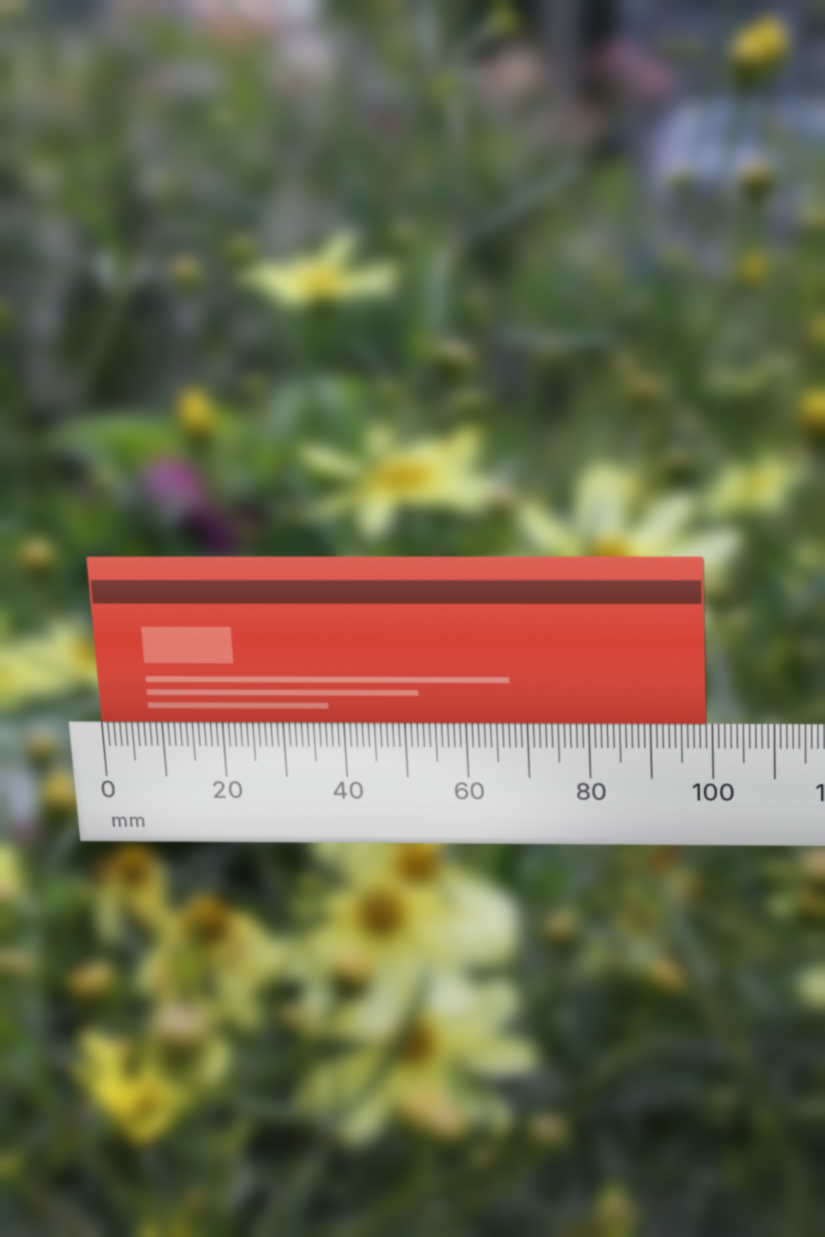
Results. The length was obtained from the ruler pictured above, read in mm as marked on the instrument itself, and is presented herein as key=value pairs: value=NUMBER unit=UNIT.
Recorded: value=99 unit=mm
